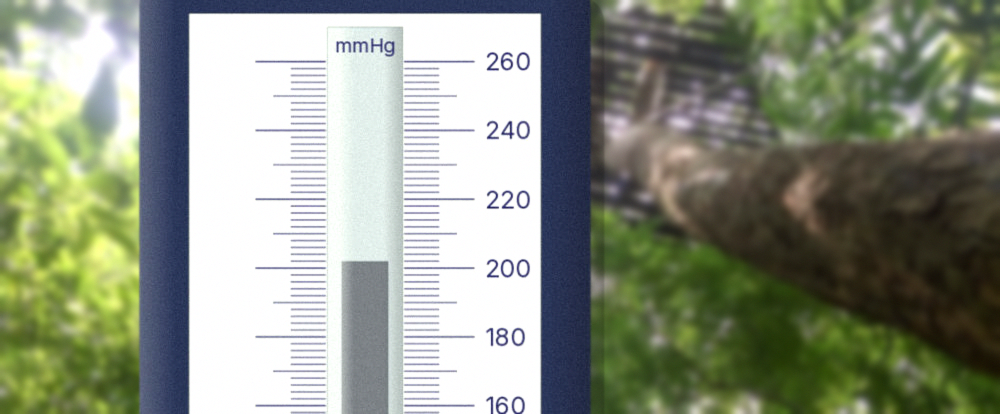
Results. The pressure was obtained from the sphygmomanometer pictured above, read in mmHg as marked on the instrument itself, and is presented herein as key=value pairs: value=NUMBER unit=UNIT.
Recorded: value=202 unit=mmHg
